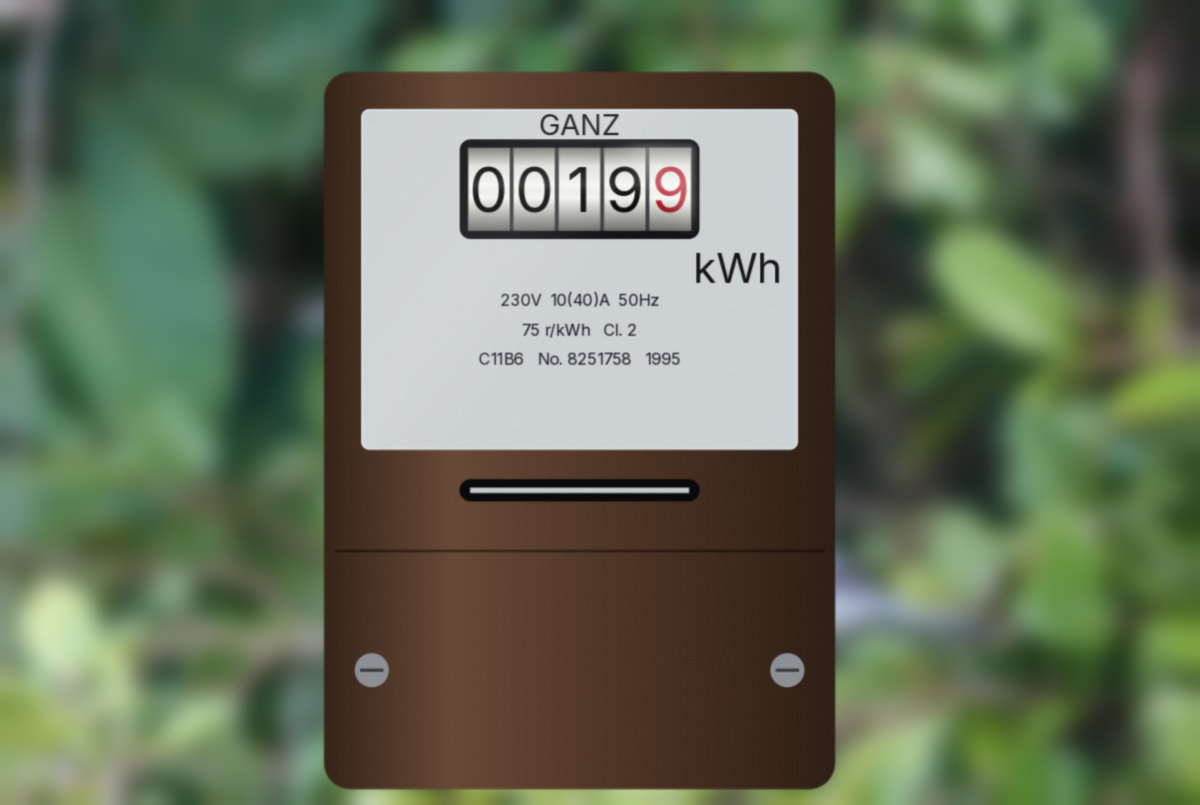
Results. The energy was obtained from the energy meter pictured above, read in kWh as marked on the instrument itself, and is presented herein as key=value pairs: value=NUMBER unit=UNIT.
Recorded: value=19.9 unit=kWh
